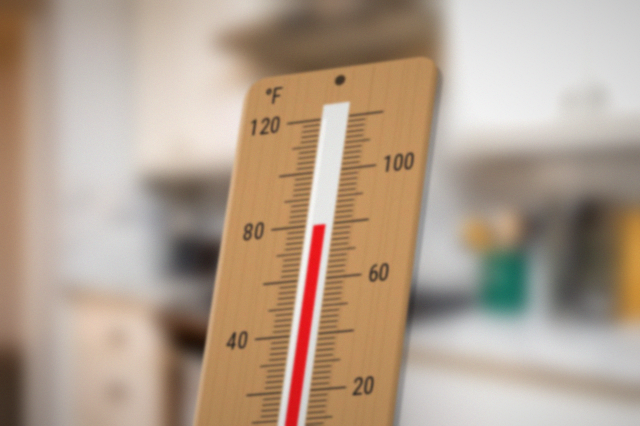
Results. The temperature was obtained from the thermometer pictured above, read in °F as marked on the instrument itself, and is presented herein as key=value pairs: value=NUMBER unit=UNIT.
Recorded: value=80 unit=°F
